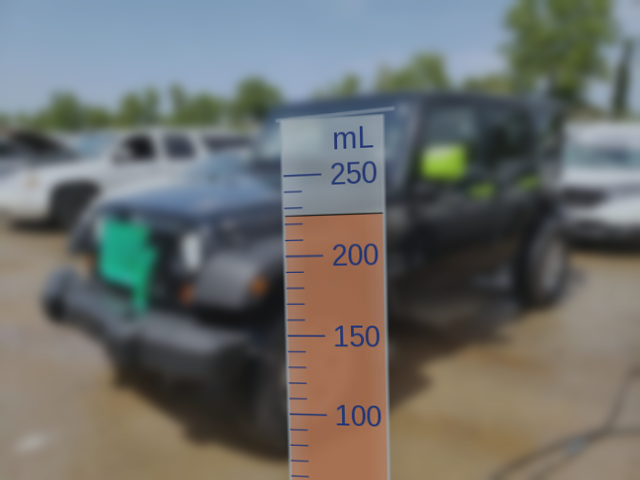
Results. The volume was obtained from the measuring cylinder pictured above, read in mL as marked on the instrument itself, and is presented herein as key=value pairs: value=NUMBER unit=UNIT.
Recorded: value=225 unit=mL
